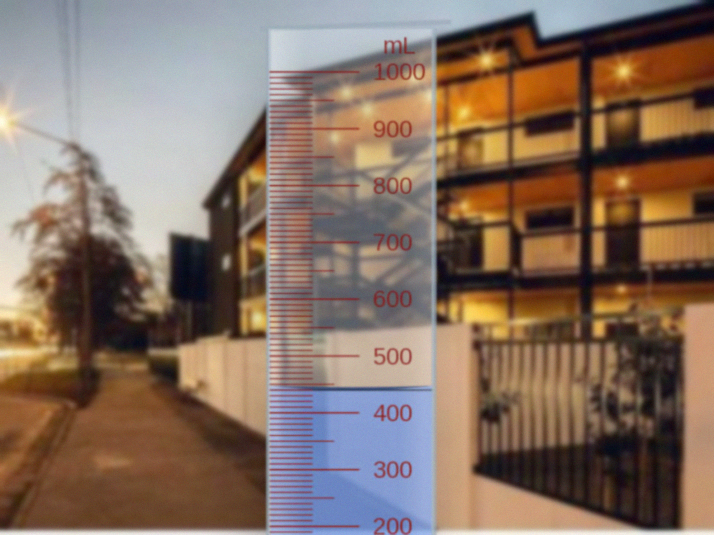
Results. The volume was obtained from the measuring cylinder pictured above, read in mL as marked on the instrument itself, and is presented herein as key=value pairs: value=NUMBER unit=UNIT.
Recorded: value=440 unit=mL
